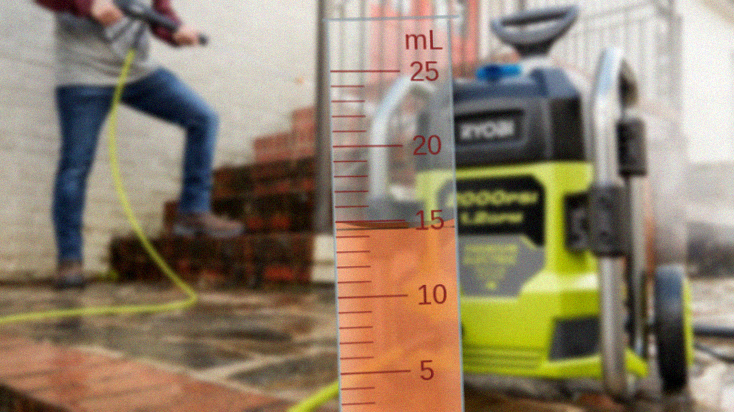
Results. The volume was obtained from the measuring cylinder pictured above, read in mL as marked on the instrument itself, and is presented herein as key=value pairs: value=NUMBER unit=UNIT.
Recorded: value=14.5 unit=mL
